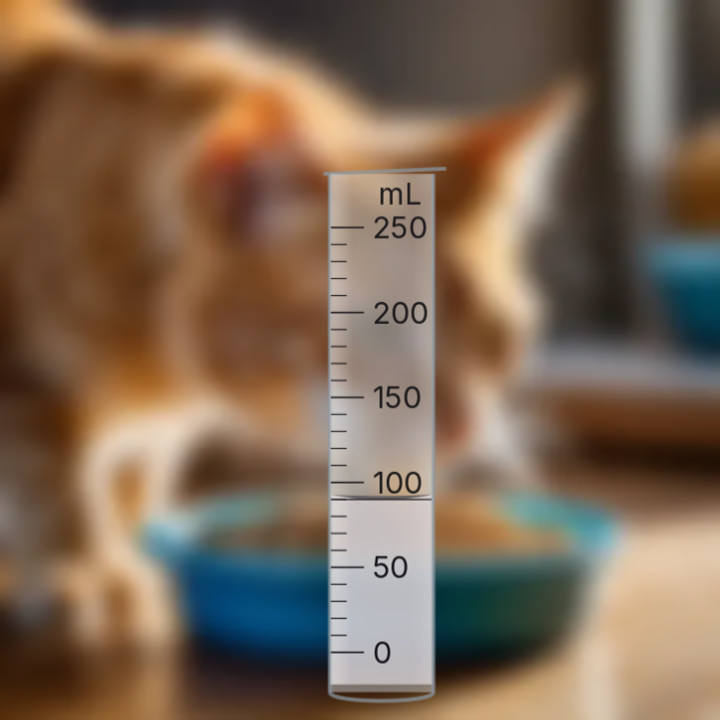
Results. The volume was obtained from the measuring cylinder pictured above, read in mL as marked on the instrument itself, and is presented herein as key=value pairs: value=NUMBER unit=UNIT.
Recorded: value=90 unit=mL
